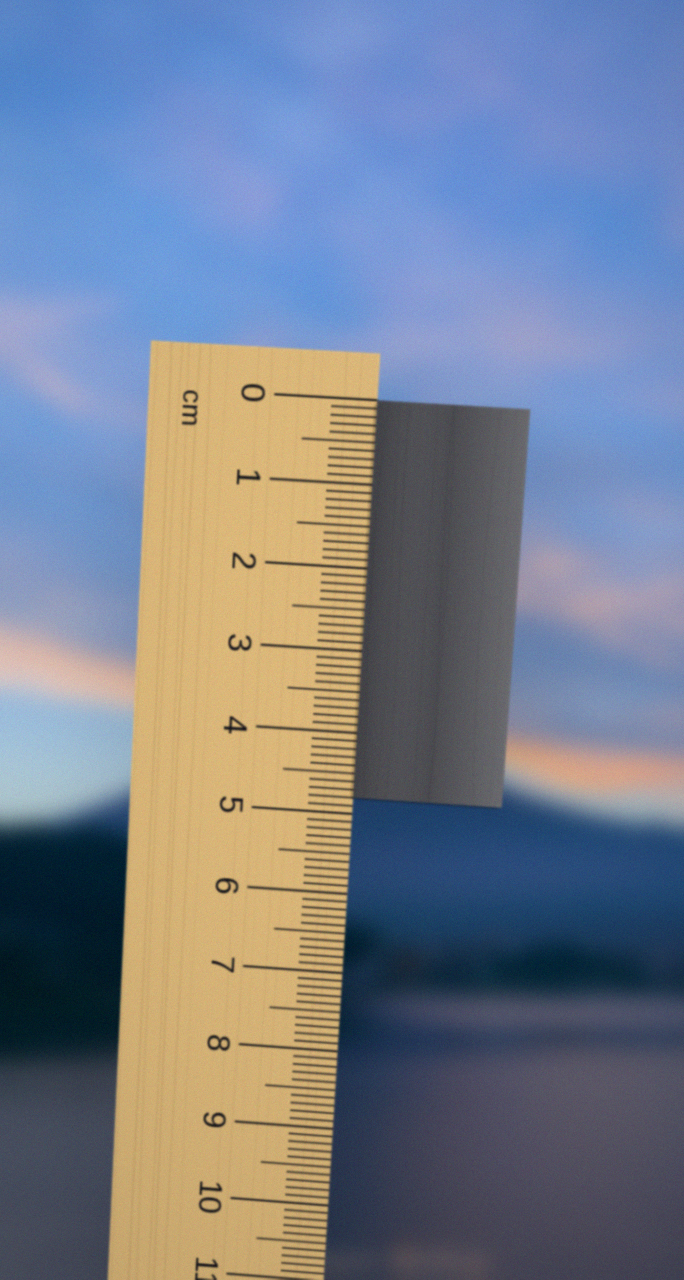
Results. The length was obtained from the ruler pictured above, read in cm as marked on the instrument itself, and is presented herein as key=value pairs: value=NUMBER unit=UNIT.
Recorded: value=4.8 unit=cm
